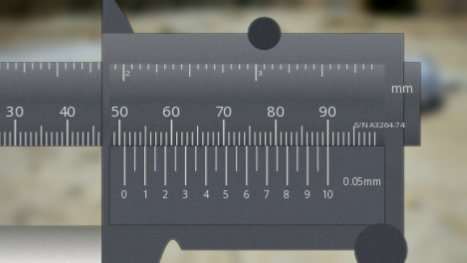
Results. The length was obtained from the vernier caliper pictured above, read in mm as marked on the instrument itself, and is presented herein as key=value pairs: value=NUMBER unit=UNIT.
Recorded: value=51.0 unit=mm
